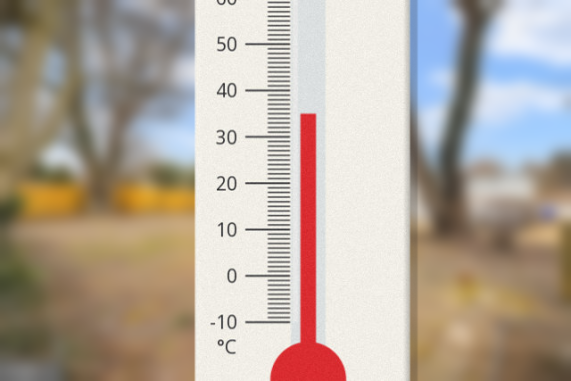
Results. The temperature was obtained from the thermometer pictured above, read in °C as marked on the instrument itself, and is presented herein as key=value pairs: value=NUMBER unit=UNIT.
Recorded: value=35 unit=°C
